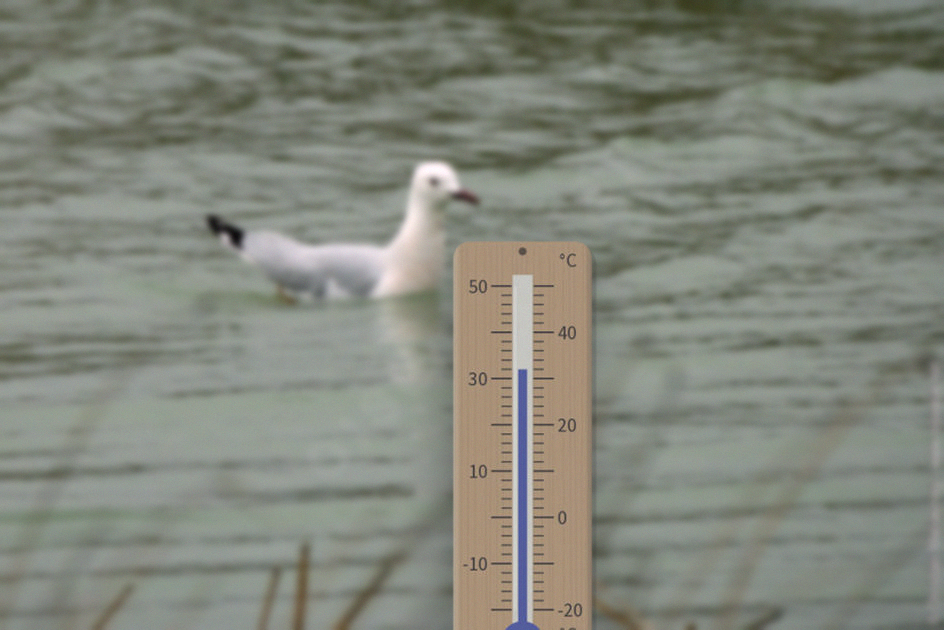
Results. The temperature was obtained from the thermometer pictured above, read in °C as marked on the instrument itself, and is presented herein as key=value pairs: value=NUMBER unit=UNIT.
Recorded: value=32 unit=°C
